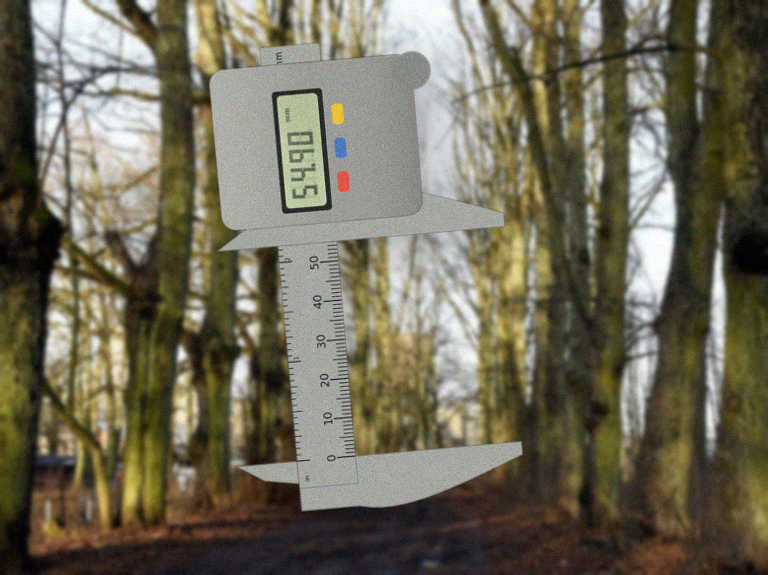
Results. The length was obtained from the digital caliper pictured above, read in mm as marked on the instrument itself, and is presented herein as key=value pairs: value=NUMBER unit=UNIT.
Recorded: value=54.90 unit=mm
